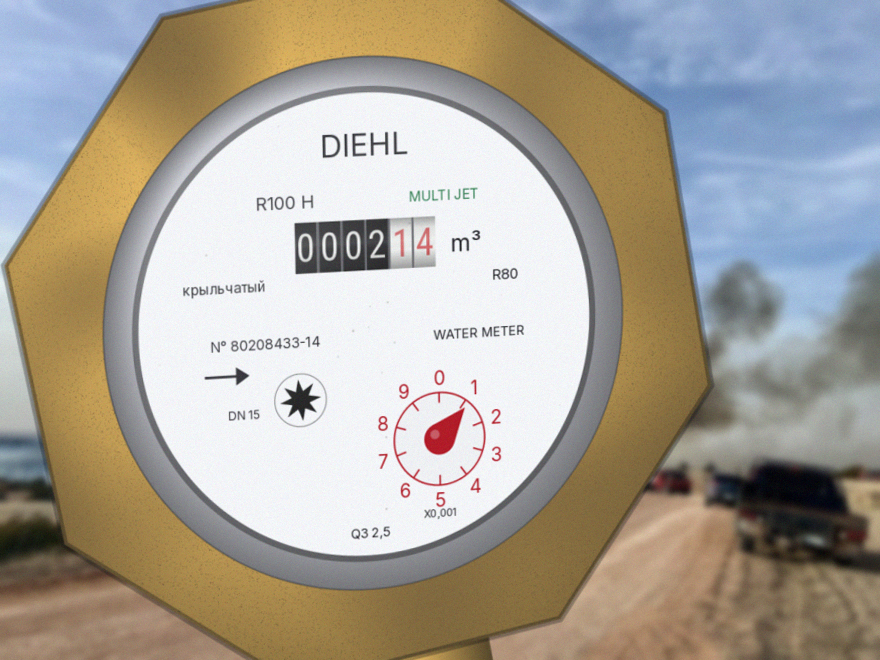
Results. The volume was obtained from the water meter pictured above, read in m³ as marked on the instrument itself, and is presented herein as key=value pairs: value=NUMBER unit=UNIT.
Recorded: value=2.141 unit=m³
